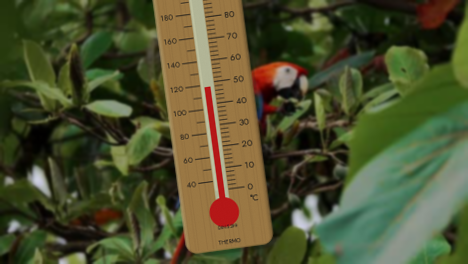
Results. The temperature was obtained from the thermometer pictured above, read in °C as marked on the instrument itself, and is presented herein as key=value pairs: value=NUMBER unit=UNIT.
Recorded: value=48 unit=°C
